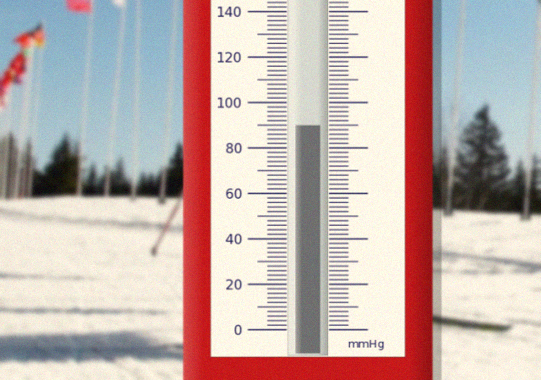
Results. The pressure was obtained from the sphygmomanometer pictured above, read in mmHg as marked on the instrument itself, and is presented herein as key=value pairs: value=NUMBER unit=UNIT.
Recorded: value=90 unit=mmHg
